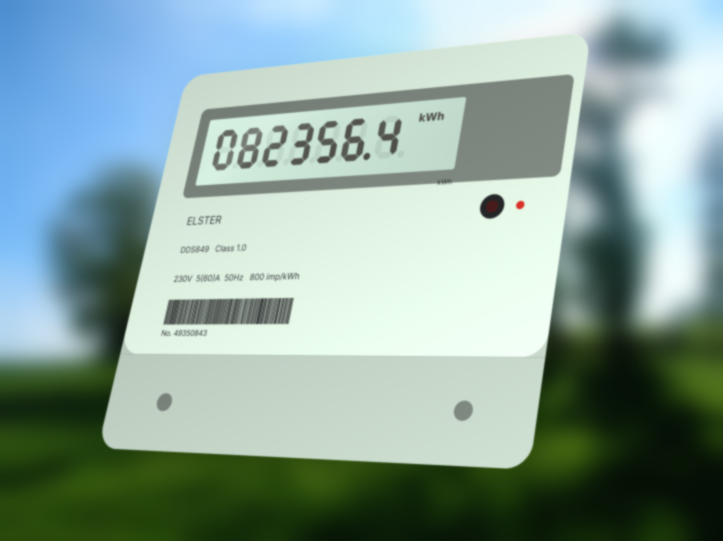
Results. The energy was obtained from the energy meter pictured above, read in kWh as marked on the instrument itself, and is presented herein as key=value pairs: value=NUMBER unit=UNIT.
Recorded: value=82356.4 unit=kWh
